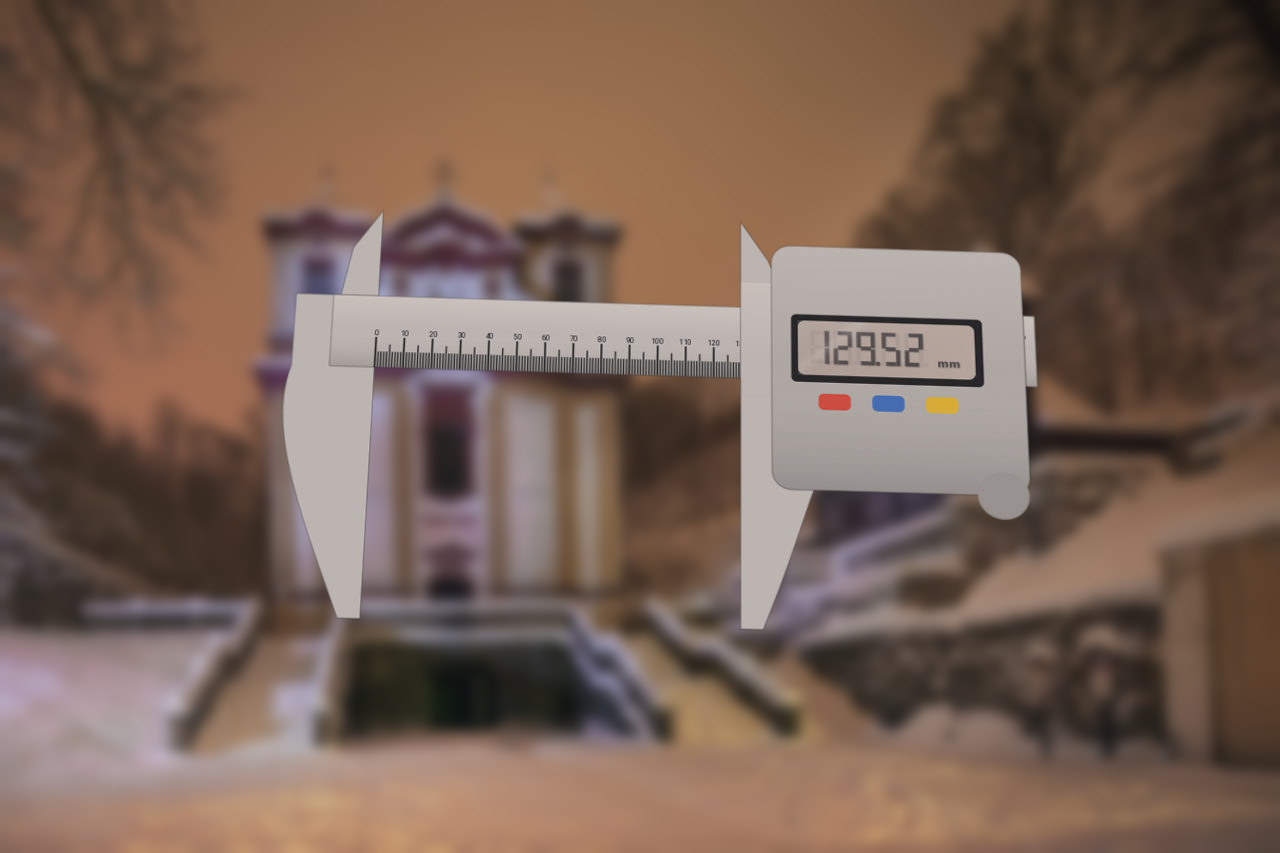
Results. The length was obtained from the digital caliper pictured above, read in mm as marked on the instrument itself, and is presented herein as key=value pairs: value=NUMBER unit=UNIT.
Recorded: value=129.52 unit=mm
